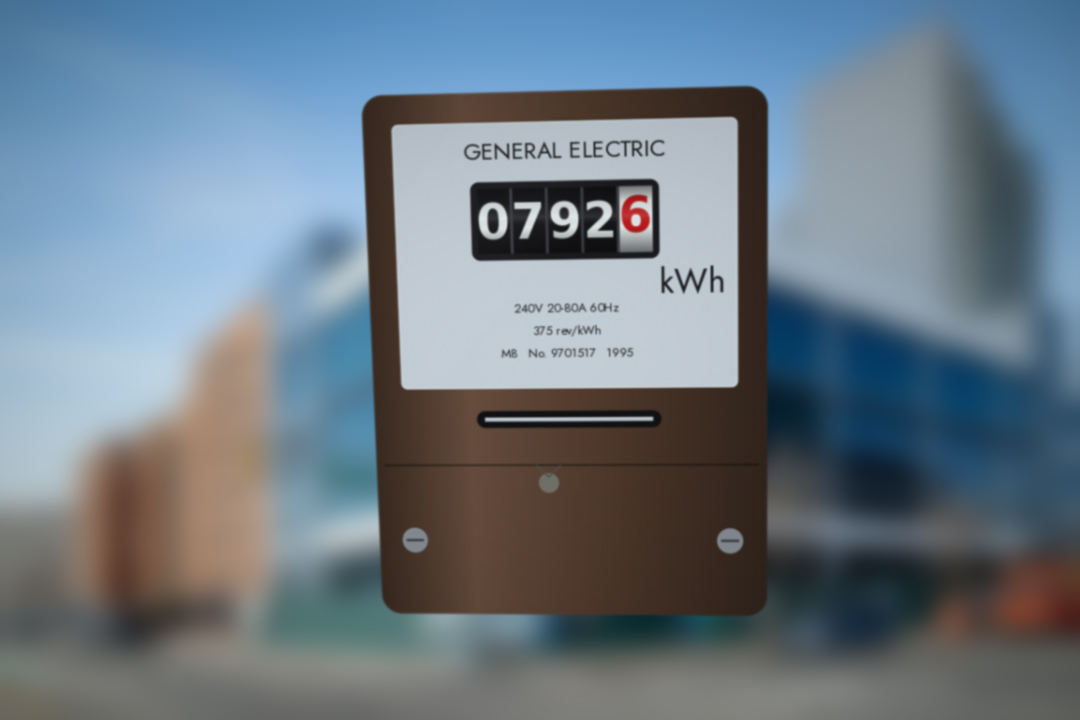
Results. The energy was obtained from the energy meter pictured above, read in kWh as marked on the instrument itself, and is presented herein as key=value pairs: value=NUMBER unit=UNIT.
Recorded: value=792.6 unit=kWh
